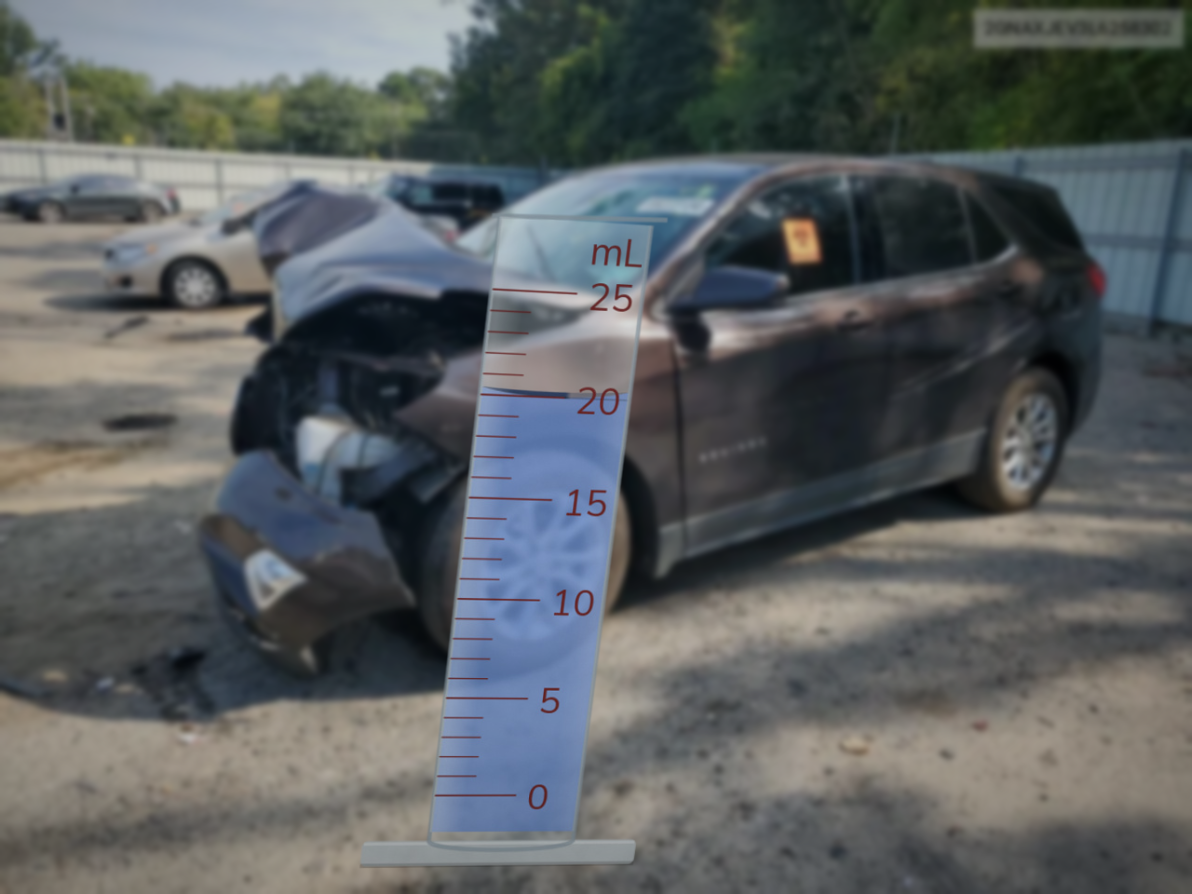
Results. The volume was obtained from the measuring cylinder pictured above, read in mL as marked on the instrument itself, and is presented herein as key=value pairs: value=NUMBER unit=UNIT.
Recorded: value=20 unit=mL
